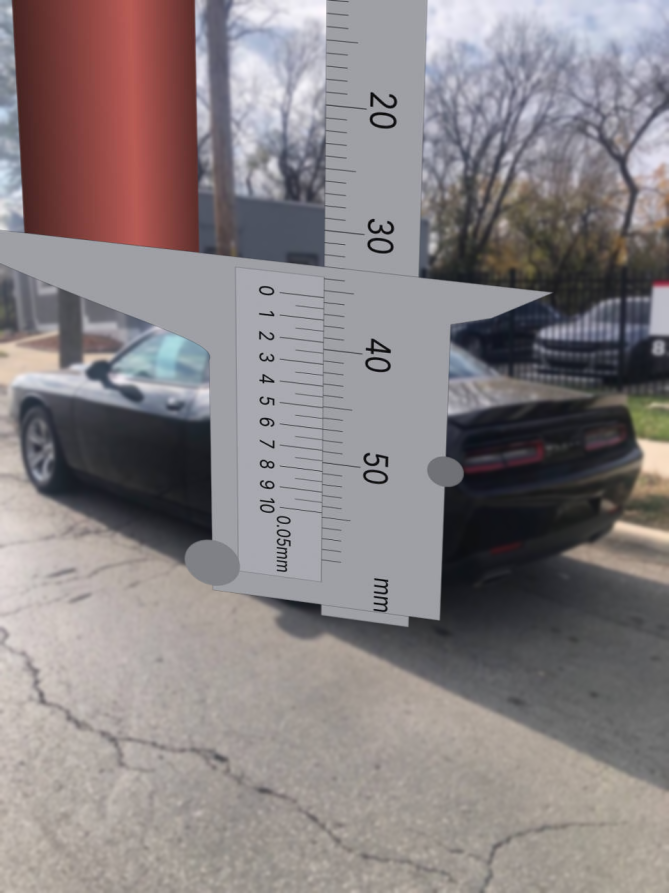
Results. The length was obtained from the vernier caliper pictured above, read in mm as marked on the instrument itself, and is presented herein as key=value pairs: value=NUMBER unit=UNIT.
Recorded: value=35.6 unit=mm
